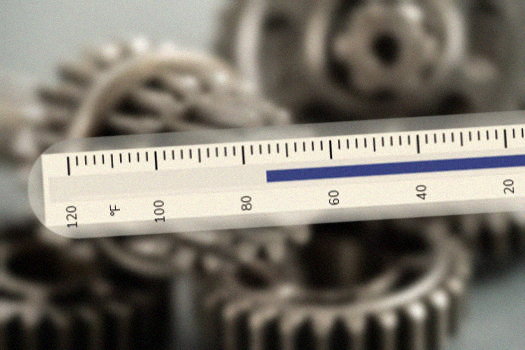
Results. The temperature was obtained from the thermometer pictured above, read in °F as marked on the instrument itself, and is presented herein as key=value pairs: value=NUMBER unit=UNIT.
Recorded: value=75 unit=°F
